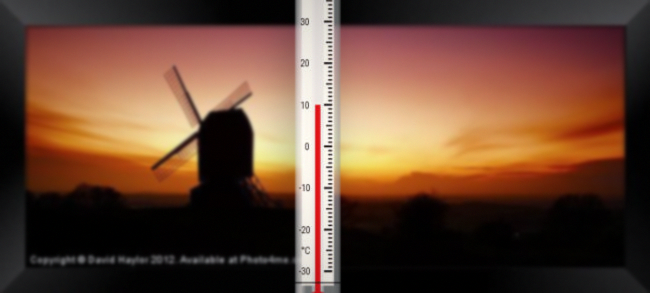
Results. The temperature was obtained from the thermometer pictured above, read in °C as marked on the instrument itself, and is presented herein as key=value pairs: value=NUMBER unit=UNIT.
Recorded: value=10 unit=°C
